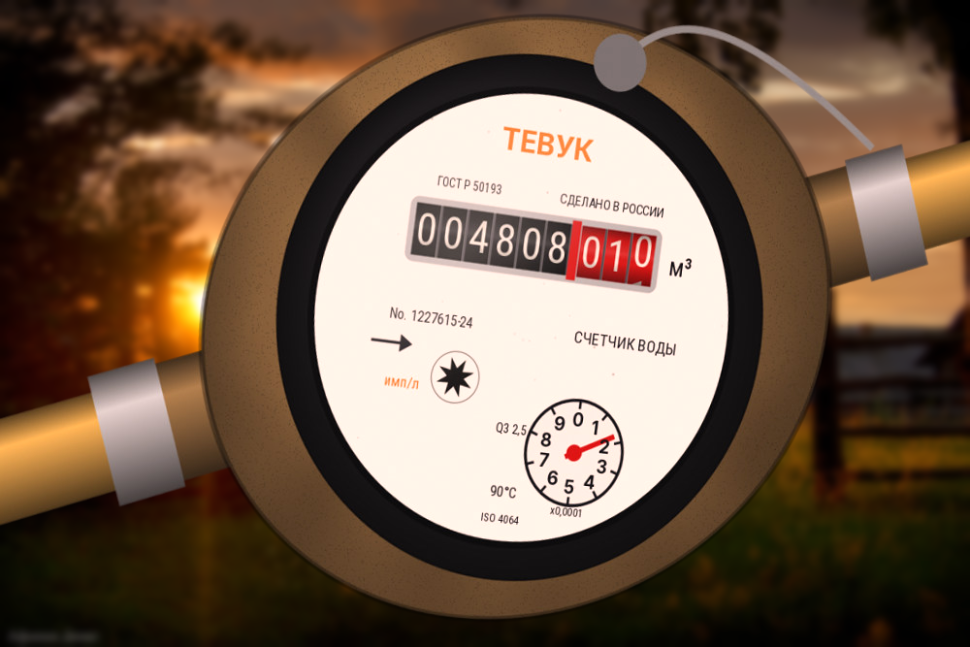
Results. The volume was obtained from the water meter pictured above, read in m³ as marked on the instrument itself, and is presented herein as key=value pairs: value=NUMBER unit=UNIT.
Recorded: value=4808.0101 unit=m³
